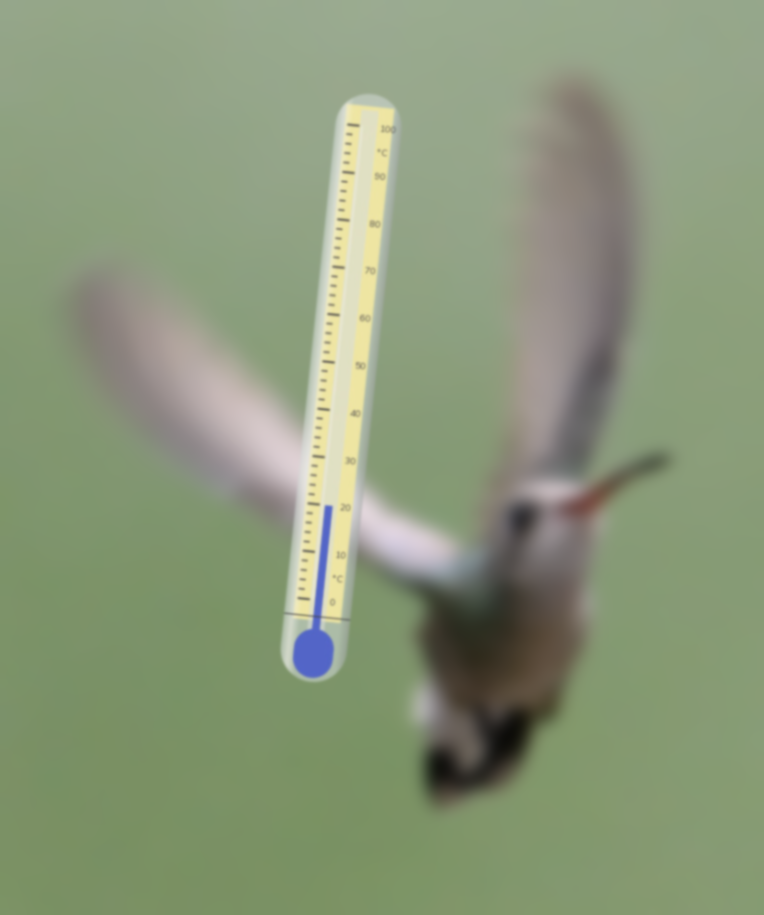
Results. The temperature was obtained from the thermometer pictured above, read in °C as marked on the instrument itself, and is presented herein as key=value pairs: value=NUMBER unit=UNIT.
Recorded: value=20 unit=°C
